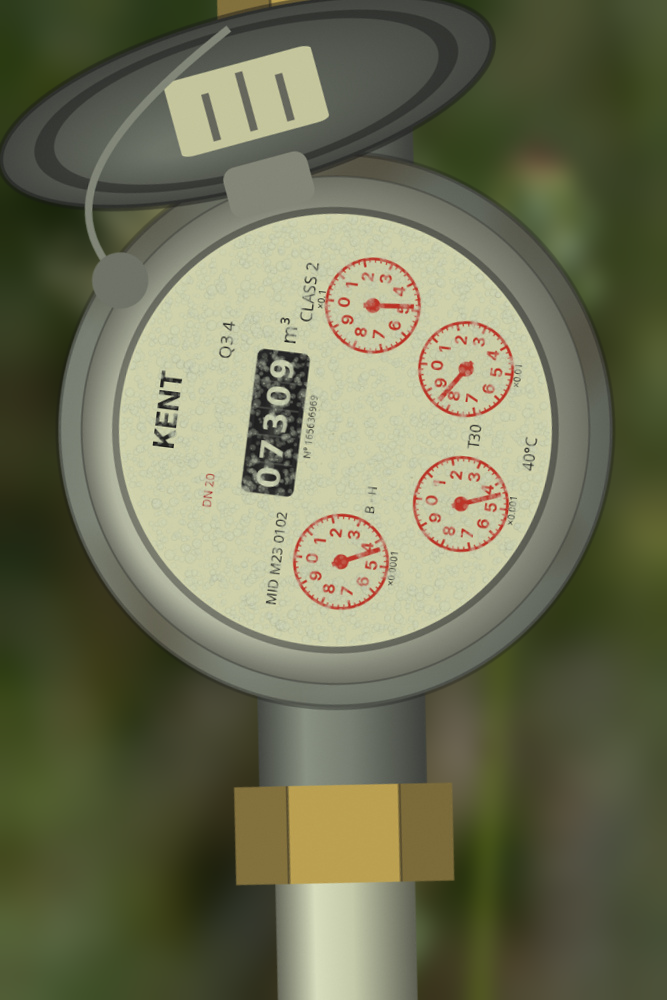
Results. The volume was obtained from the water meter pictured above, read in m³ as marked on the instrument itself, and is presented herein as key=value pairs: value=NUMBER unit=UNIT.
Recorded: value=7309.4844 unit=m³
